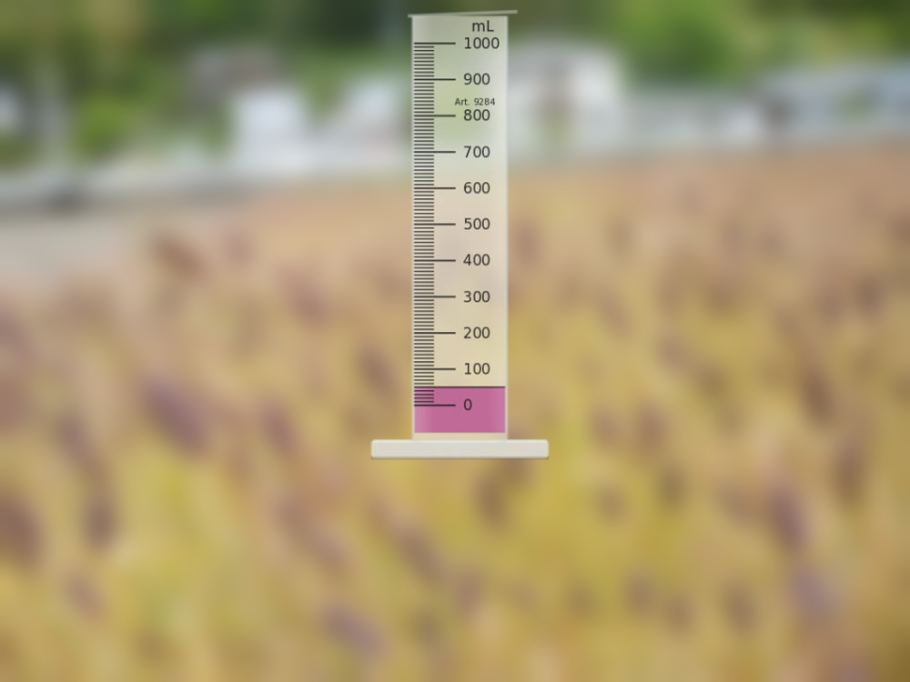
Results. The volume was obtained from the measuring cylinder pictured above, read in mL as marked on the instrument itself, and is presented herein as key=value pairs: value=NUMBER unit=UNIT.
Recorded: value=50 unit=mL
